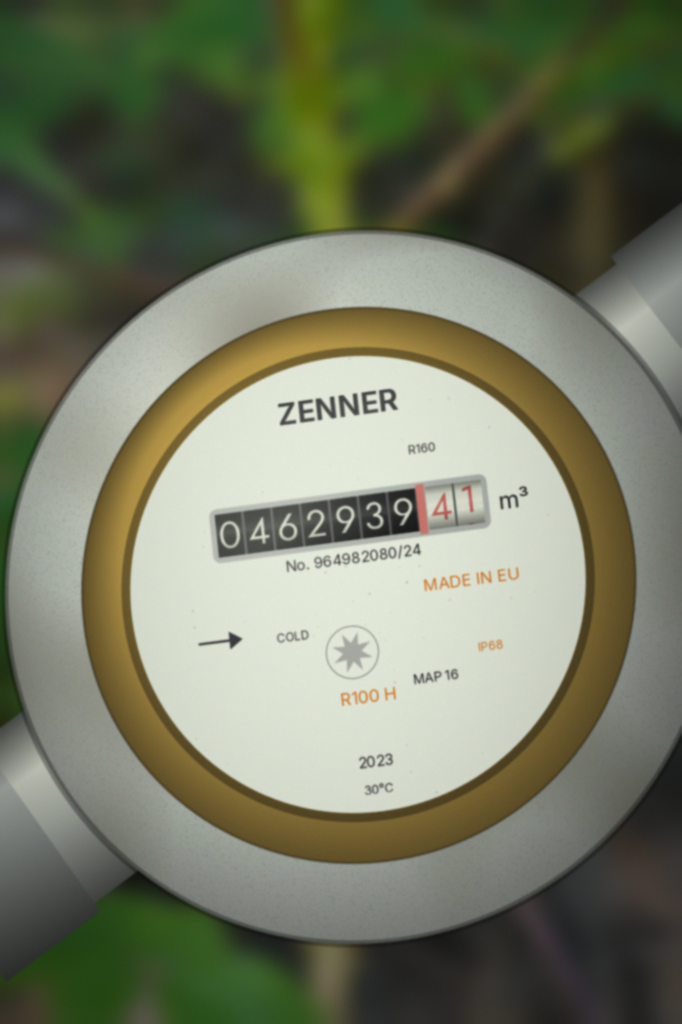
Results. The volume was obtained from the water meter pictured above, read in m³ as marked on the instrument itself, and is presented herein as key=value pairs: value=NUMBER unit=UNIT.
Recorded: value=462939.41 unit=m³
